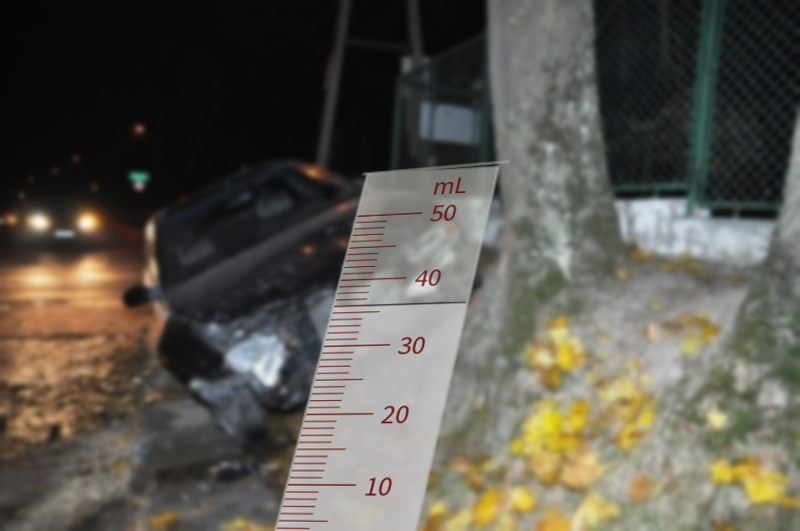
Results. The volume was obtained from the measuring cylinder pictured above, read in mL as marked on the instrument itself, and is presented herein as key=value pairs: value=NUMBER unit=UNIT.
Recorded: value=36 unit=mL
